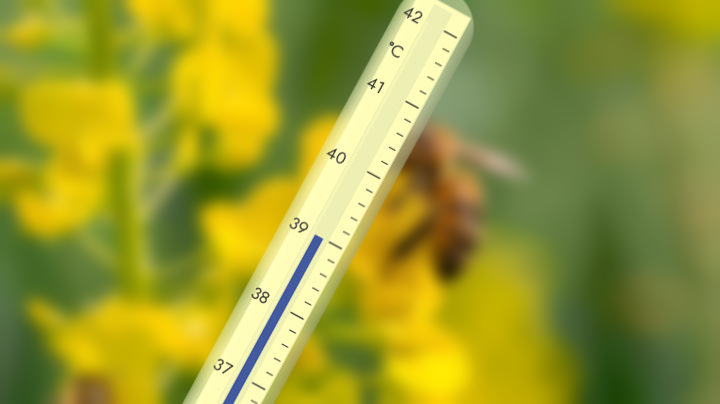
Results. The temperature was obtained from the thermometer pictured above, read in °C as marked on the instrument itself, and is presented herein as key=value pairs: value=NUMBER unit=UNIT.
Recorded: value=39 unit=°C
